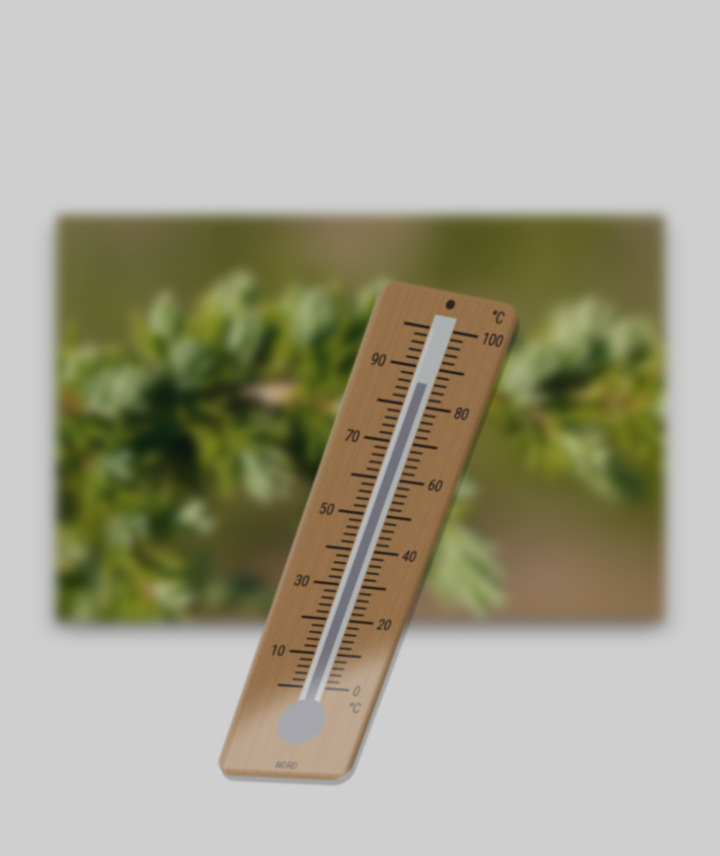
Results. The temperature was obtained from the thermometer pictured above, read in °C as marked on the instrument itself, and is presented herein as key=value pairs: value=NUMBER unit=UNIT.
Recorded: value=86 unit=°C
